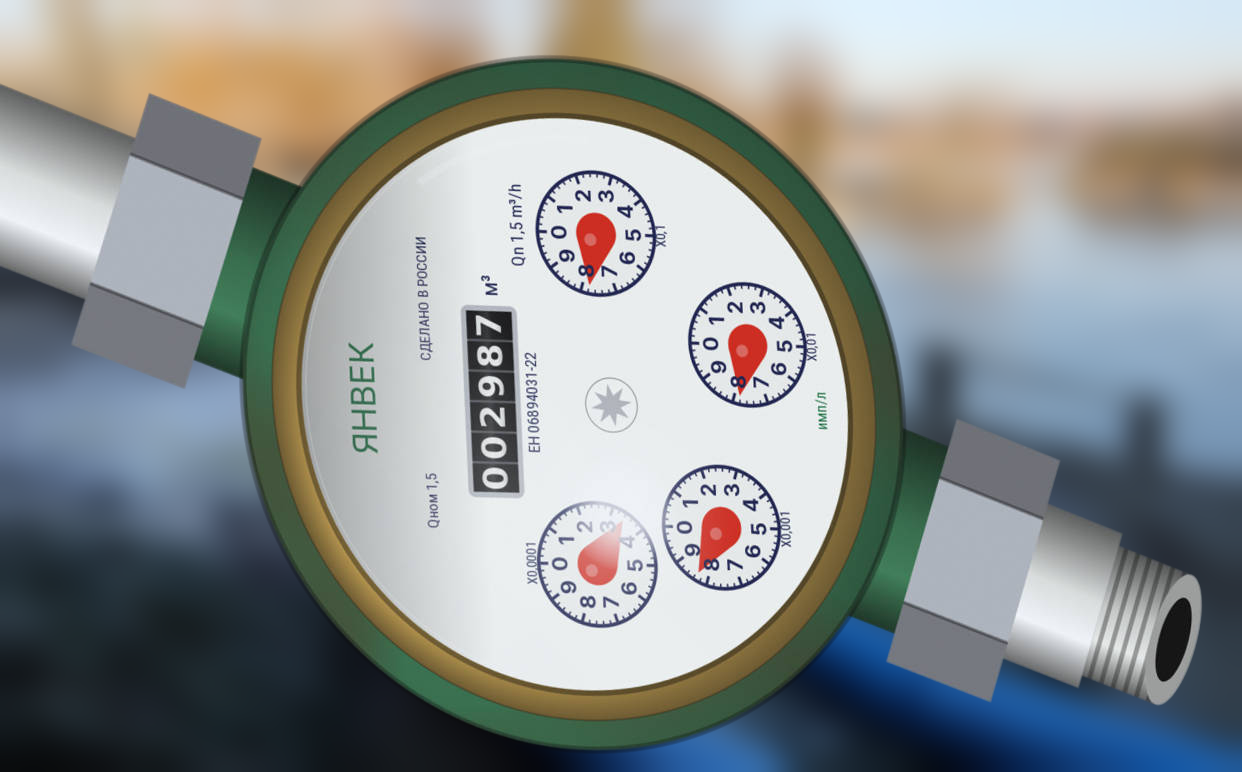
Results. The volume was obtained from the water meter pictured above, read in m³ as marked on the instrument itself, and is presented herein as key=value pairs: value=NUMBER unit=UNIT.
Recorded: value=2987.7783 unit=m³
